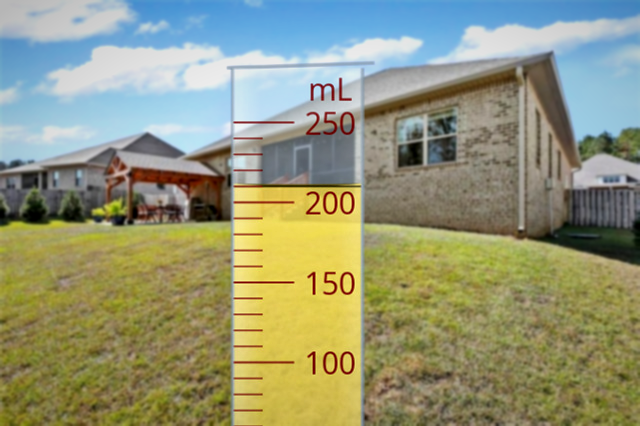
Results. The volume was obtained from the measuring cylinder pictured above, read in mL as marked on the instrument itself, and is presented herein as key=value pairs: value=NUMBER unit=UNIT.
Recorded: value=210 unit=mL
